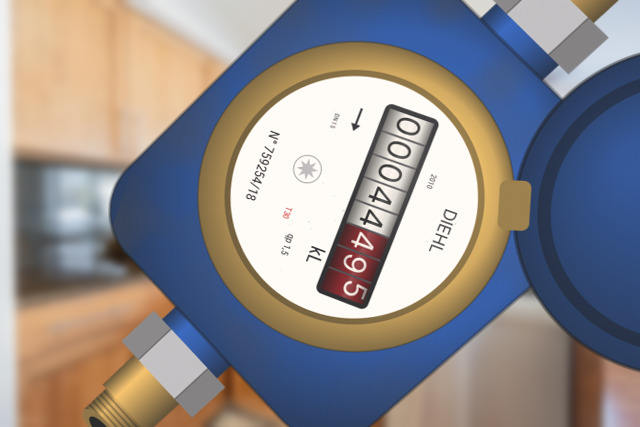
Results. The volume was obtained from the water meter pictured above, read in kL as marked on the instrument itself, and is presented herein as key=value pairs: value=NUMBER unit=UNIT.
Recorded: value=44.495 unit=kL
